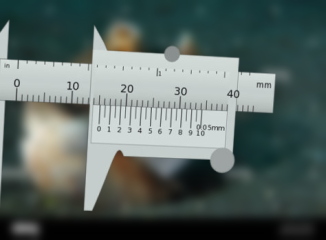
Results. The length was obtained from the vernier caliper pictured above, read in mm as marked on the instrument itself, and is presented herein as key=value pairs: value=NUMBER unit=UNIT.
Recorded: value=15.2 unit=mm
